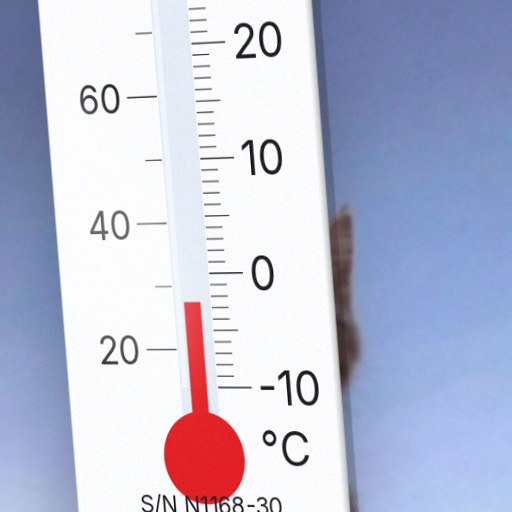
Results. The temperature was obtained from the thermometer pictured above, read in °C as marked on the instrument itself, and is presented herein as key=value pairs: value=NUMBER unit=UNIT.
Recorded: value=-2.5 unit=°C
